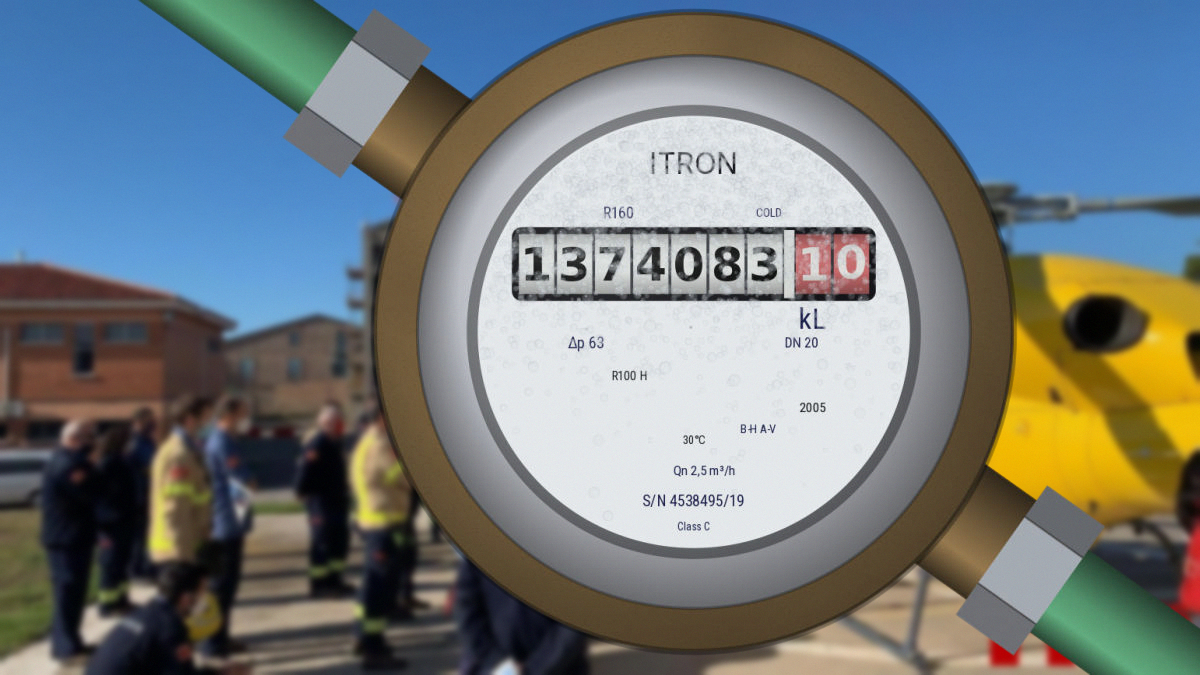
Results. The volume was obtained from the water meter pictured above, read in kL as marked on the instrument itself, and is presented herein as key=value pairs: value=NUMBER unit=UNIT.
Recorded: value=1374083.10 unit=kL
